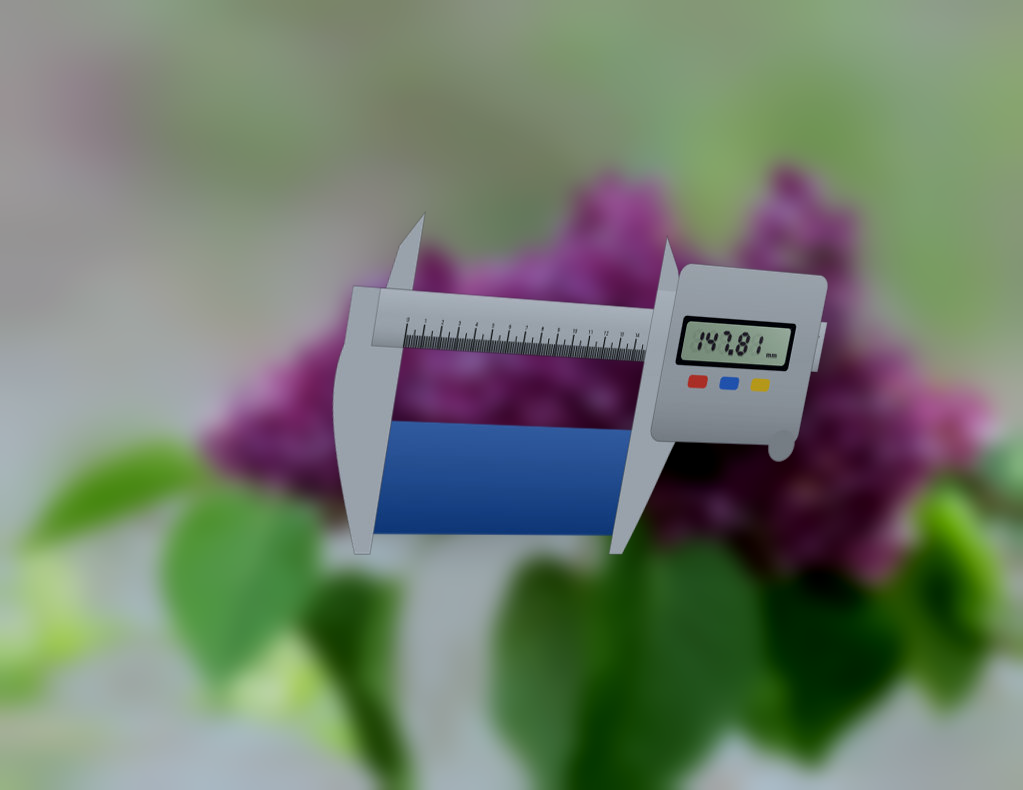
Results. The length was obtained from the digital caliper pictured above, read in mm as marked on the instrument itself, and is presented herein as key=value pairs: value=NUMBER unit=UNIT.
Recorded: value=147.81 unit=mm
